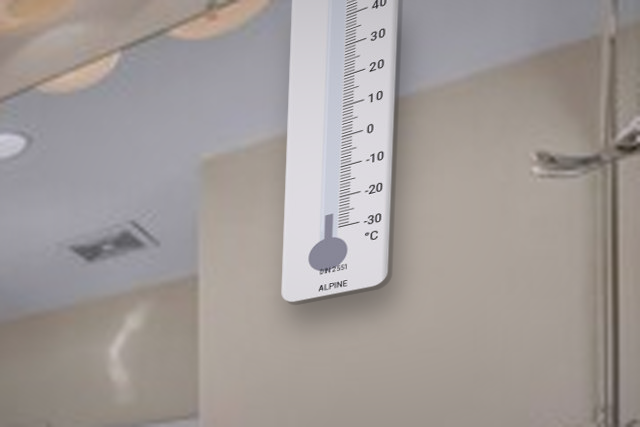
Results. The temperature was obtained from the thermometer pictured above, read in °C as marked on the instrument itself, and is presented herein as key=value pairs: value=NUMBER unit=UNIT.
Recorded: value=-25 unit=°C
